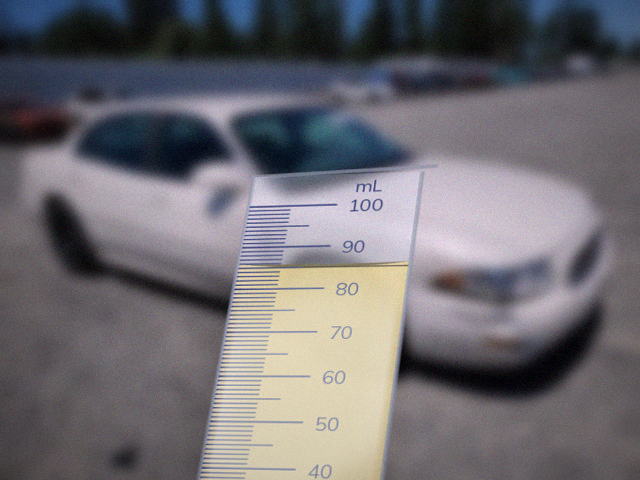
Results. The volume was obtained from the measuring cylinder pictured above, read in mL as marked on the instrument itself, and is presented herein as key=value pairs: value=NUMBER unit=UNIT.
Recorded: value=85 unit=mL
